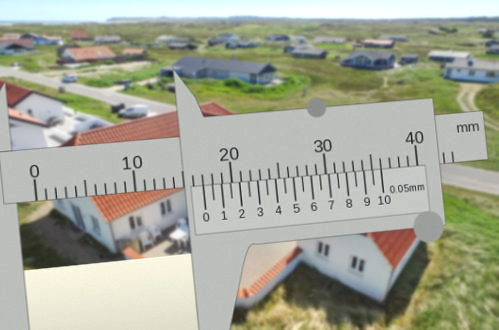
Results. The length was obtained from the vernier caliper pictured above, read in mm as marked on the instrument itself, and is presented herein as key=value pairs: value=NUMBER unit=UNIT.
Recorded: value=17.0 unit=mm
